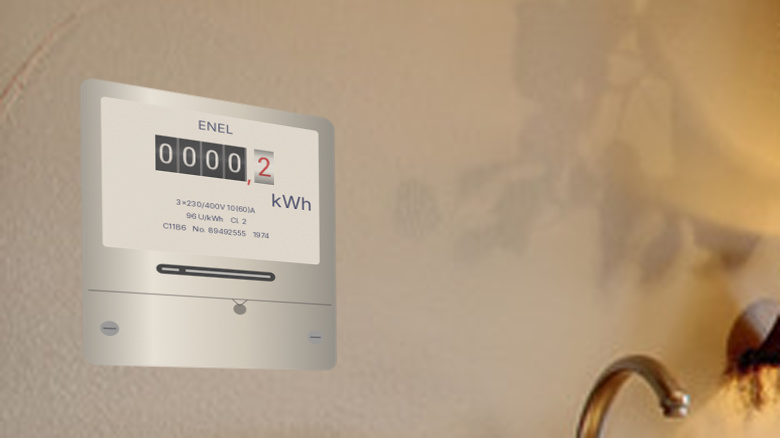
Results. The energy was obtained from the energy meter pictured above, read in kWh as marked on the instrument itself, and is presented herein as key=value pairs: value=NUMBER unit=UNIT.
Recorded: value=0.2 unit=kWh
